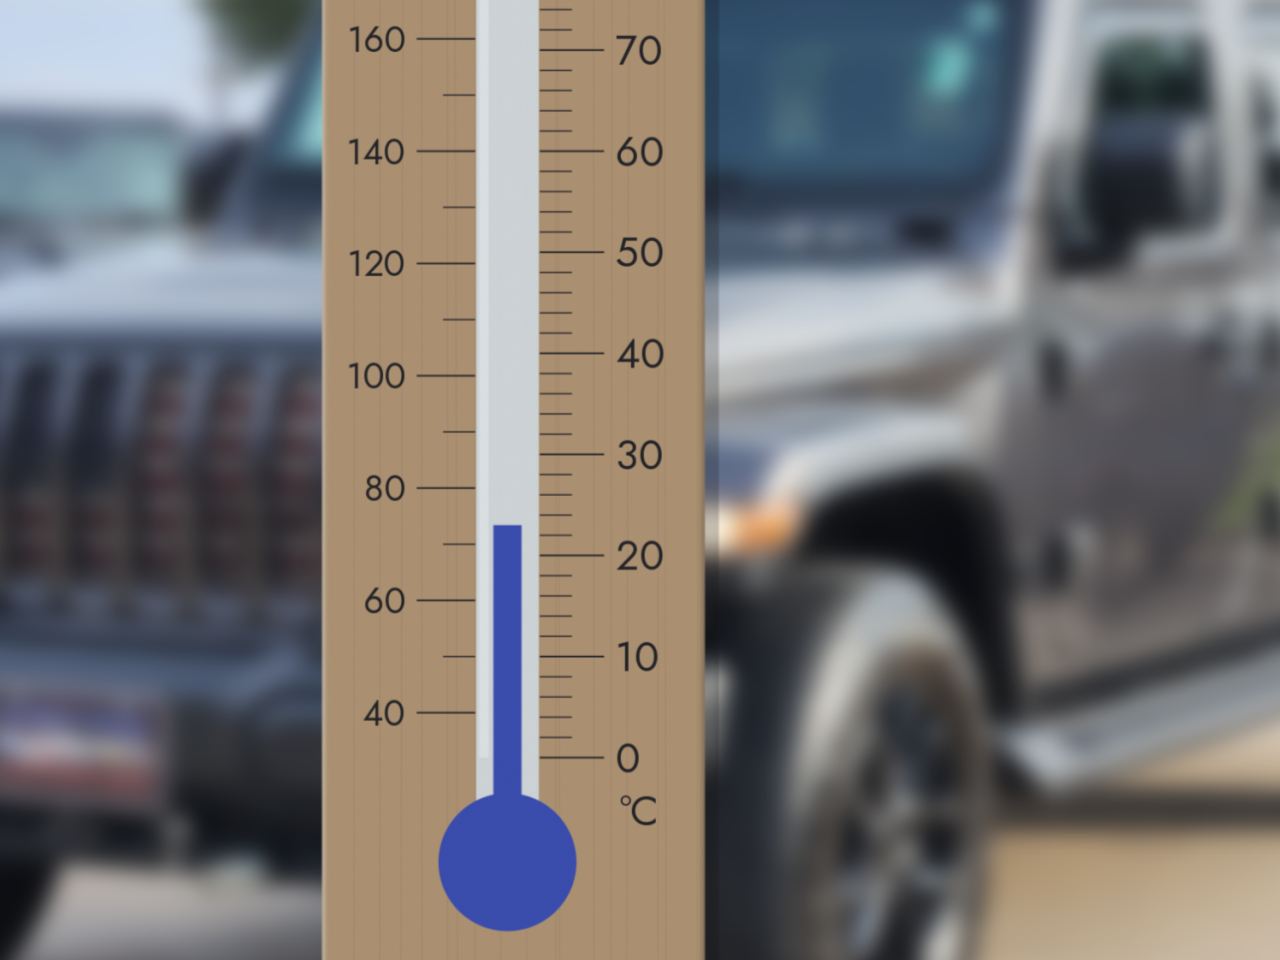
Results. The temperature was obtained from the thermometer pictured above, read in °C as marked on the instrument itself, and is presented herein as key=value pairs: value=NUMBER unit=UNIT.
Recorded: value=23 unit=°C
